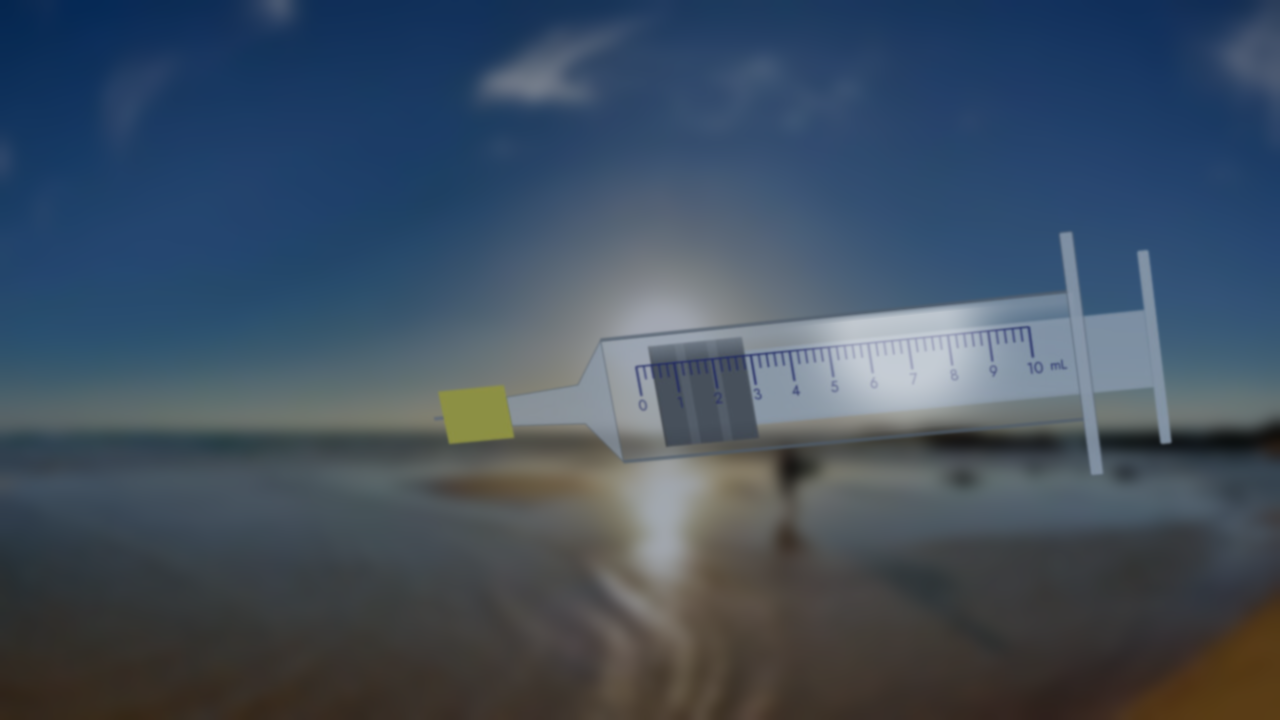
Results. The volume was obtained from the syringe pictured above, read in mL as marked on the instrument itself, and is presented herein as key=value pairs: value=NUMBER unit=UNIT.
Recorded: value=0.4 unit=mL
